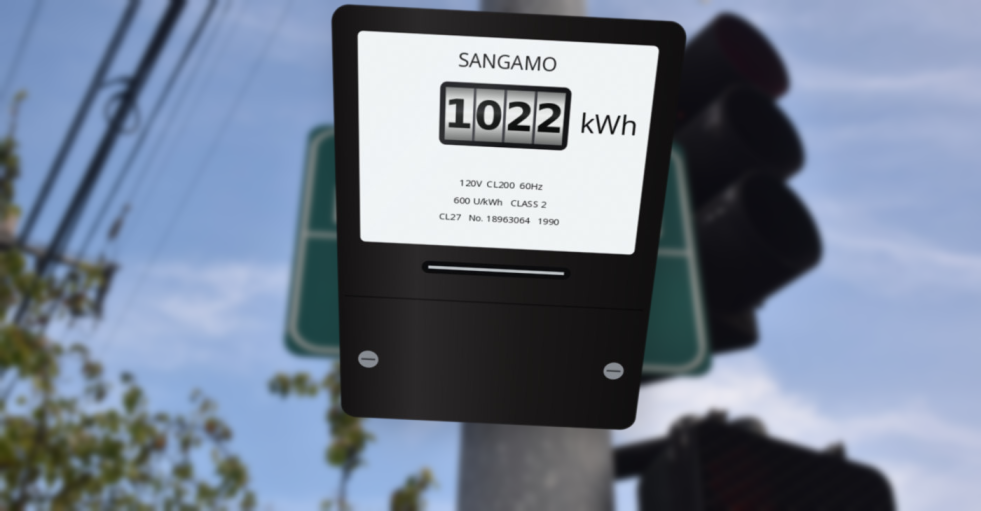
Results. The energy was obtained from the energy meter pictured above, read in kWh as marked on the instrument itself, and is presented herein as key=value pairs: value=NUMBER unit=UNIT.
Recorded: value=1022 unit=kWh
